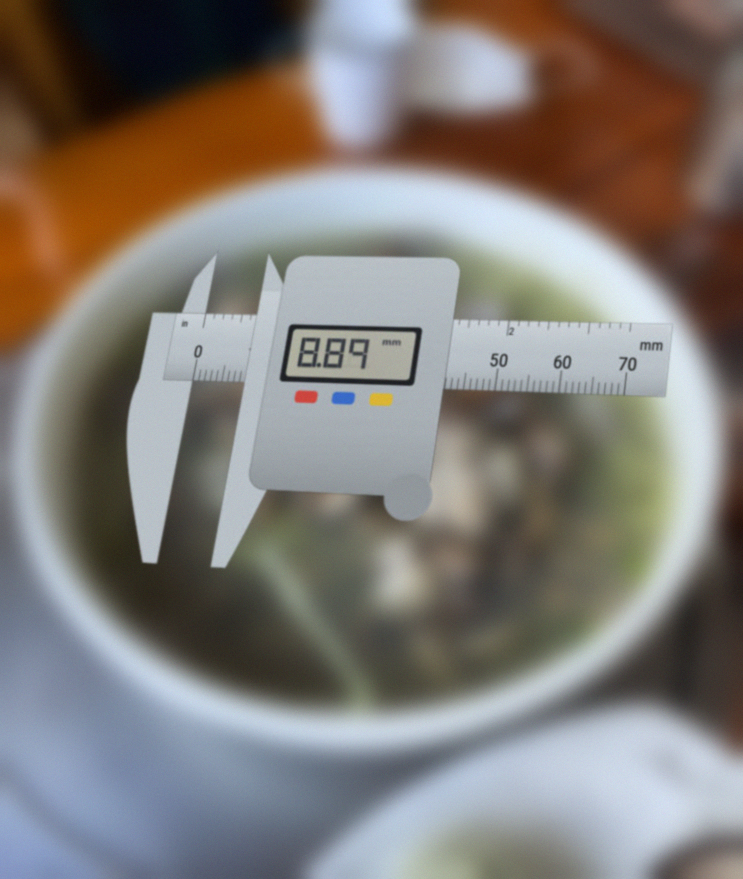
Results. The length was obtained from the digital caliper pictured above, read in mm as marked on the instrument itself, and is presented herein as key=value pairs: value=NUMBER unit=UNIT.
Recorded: value=8.89 unit=mm
